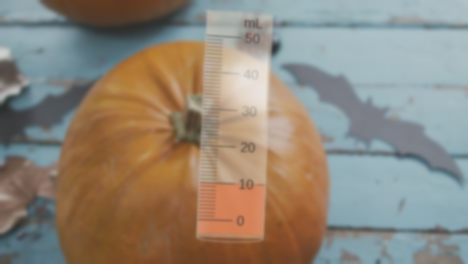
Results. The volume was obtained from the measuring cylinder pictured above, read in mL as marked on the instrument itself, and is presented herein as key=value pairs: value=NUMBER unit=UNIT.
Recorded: value=10 unit=mL
